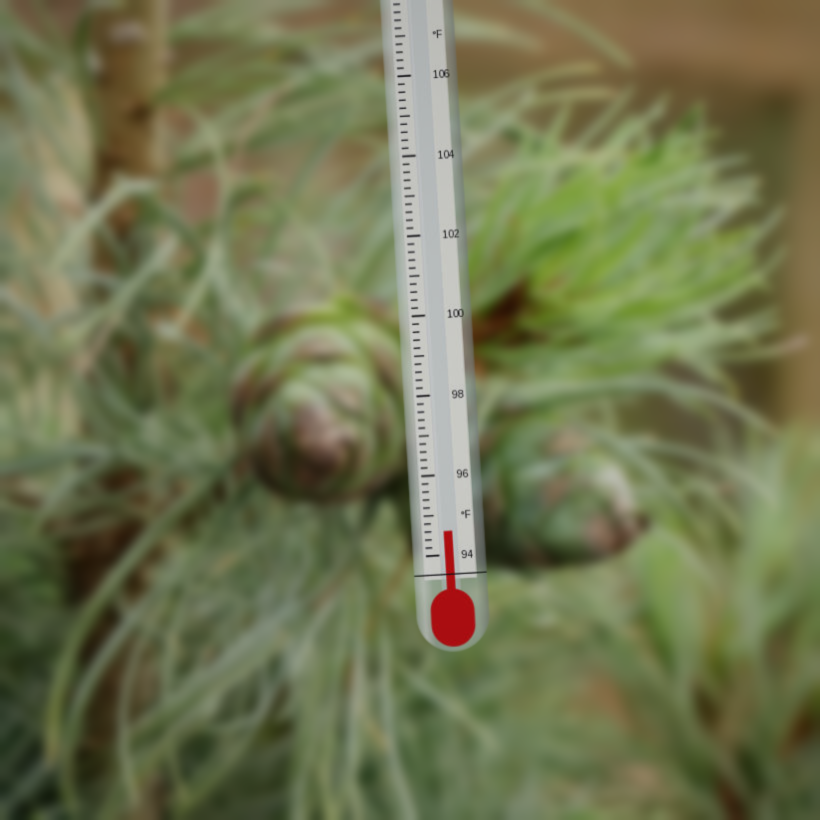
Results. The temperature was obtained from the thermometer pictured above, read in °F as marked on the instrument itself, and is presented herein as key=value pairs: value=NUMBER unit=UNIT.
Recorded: value=94.6 unit=°F
